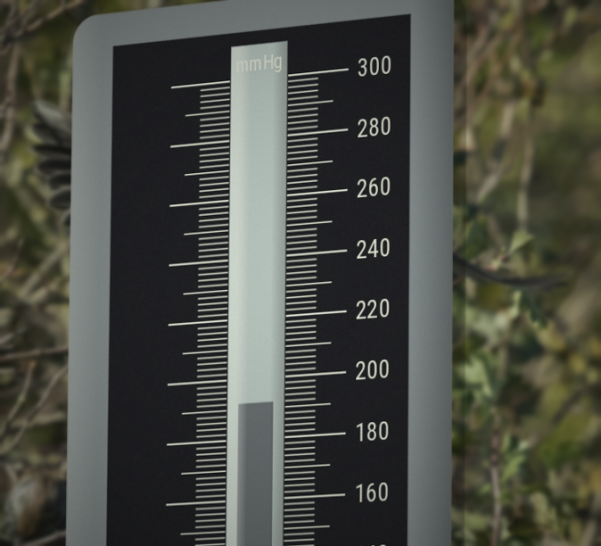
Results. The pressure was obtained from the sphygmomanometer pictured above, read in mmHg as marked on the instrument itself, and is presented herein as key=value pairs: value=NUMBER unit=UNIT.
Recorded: value=192 unit=mmHg
